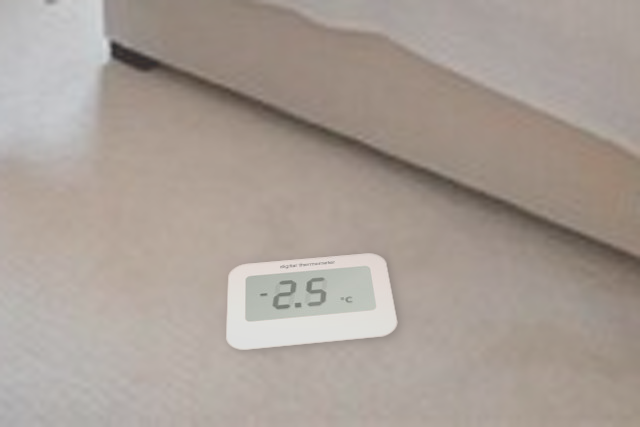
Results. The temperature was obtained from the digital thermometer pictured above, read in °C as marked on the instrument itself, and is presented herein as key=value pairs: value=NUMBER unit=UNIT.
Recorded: value=-2.5 unit=°C
